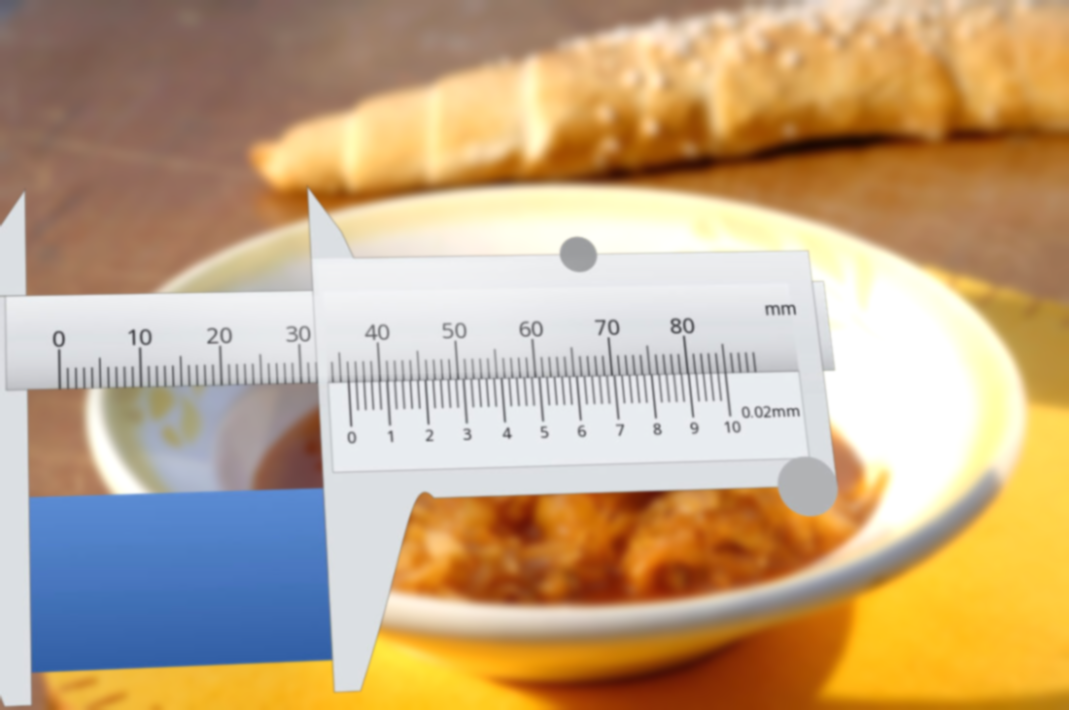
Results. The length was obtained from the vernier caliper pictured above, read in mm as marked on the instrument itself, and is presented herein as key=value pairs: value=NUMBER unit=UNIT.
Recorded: value=36.0 unit=mm
